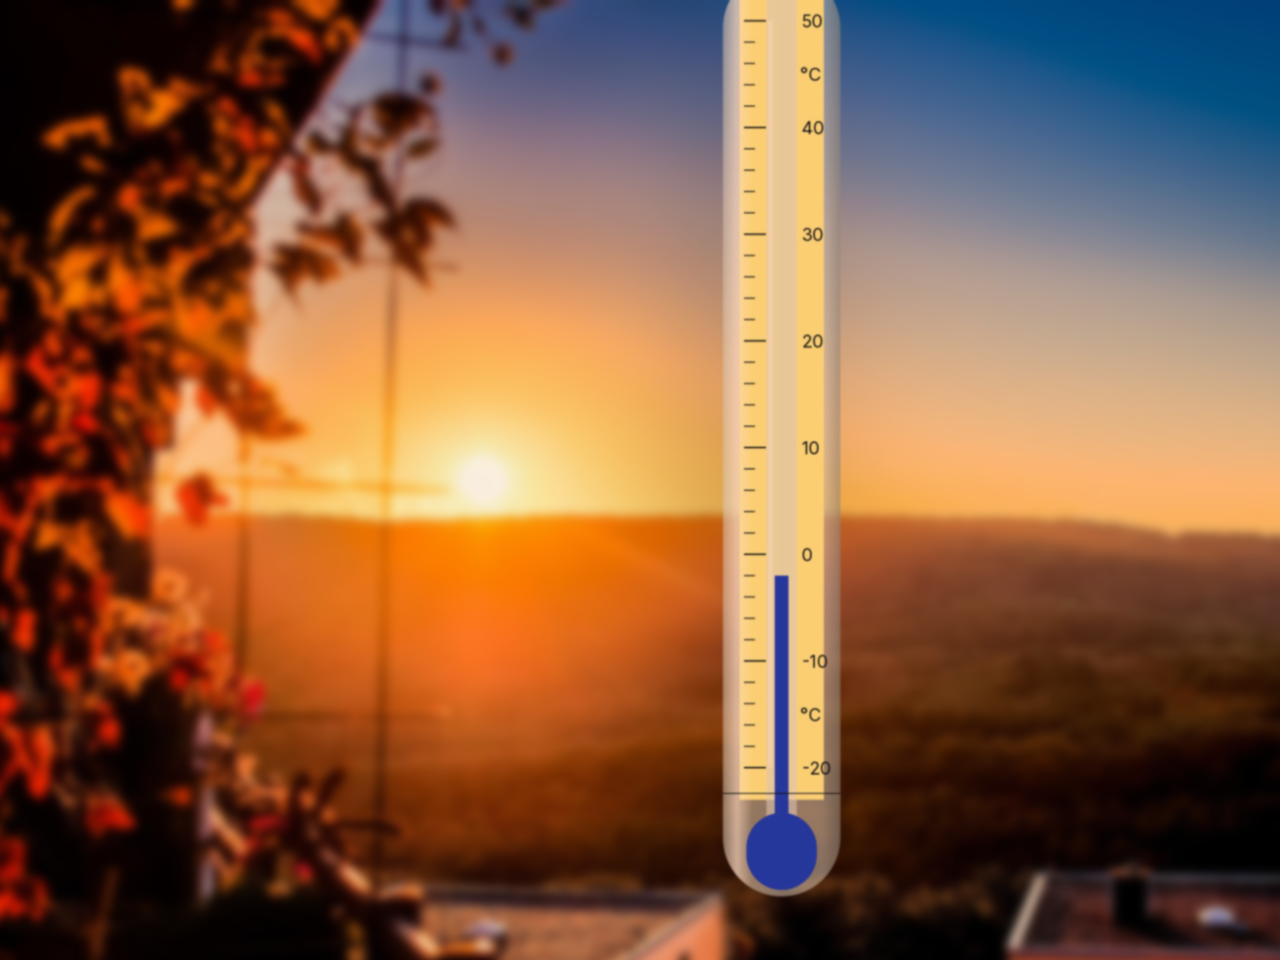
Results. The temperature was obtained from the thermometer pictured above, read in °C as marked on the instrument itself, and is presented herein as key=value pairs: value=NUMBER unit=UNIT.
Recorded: value=-2 unit=°C
